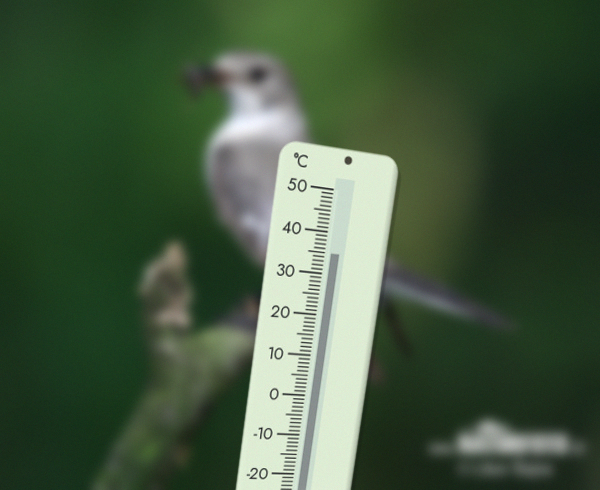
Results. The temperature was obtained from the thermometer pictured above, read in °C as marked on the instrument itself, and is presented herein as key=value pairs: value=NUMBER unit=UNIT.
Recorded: value=35 unit=°C
